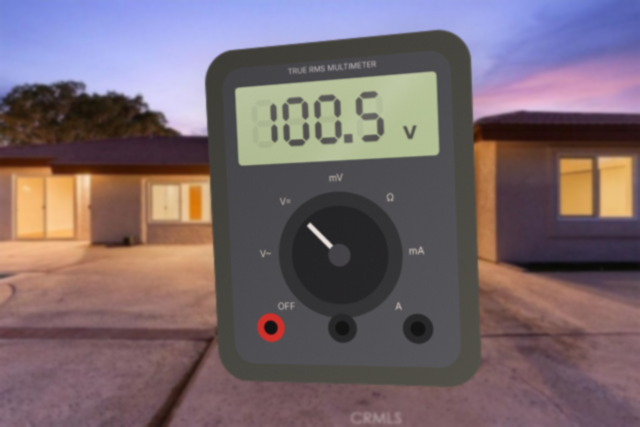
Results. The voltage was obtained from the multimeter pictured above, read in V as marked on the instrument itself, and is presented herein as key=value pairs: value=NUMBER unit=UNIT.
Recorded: value=100.5 unit=V
